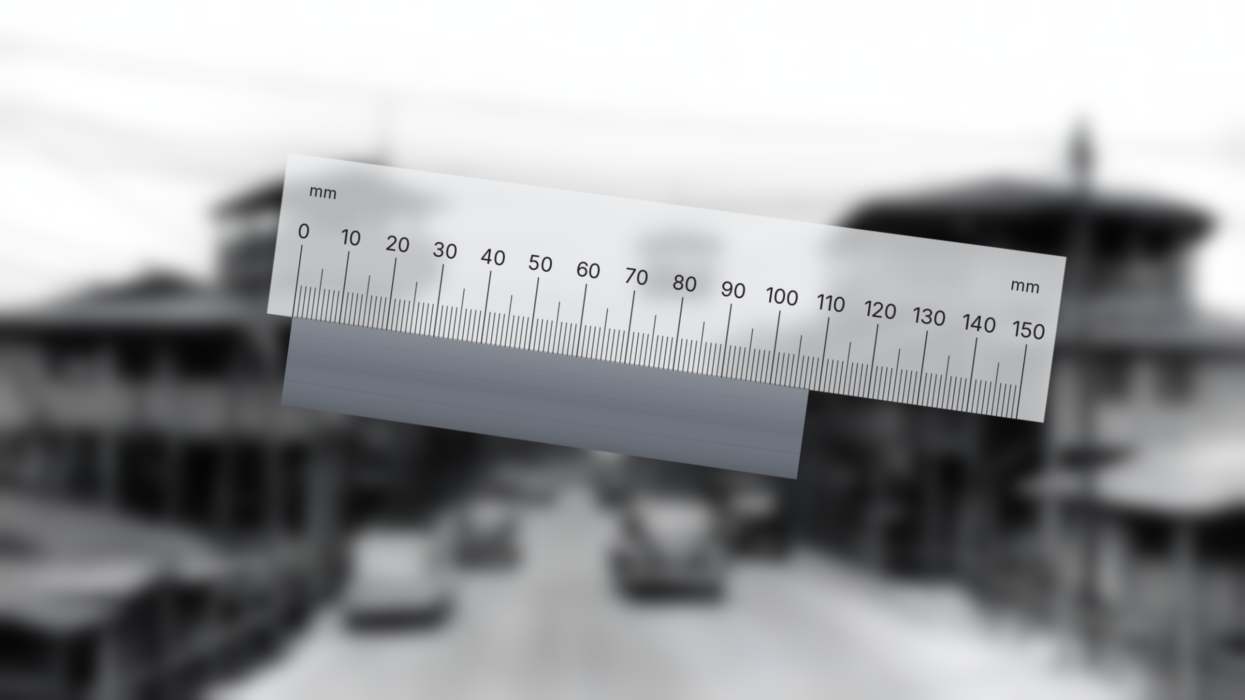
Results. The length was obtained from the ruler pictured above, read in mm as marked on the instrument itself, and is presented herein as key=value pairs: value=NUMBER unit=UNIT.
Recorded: value=108 unit=mm
